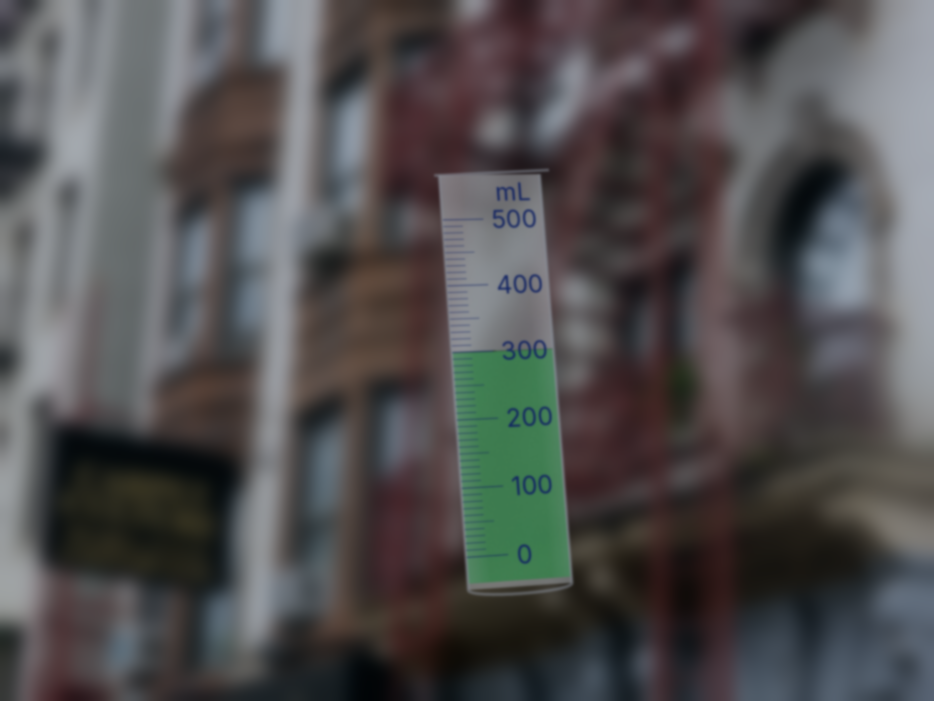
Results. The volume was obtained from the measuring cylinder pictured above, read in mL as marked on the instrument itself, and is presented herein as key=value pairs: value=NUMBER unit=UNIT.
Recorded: value=300 unit=mL
